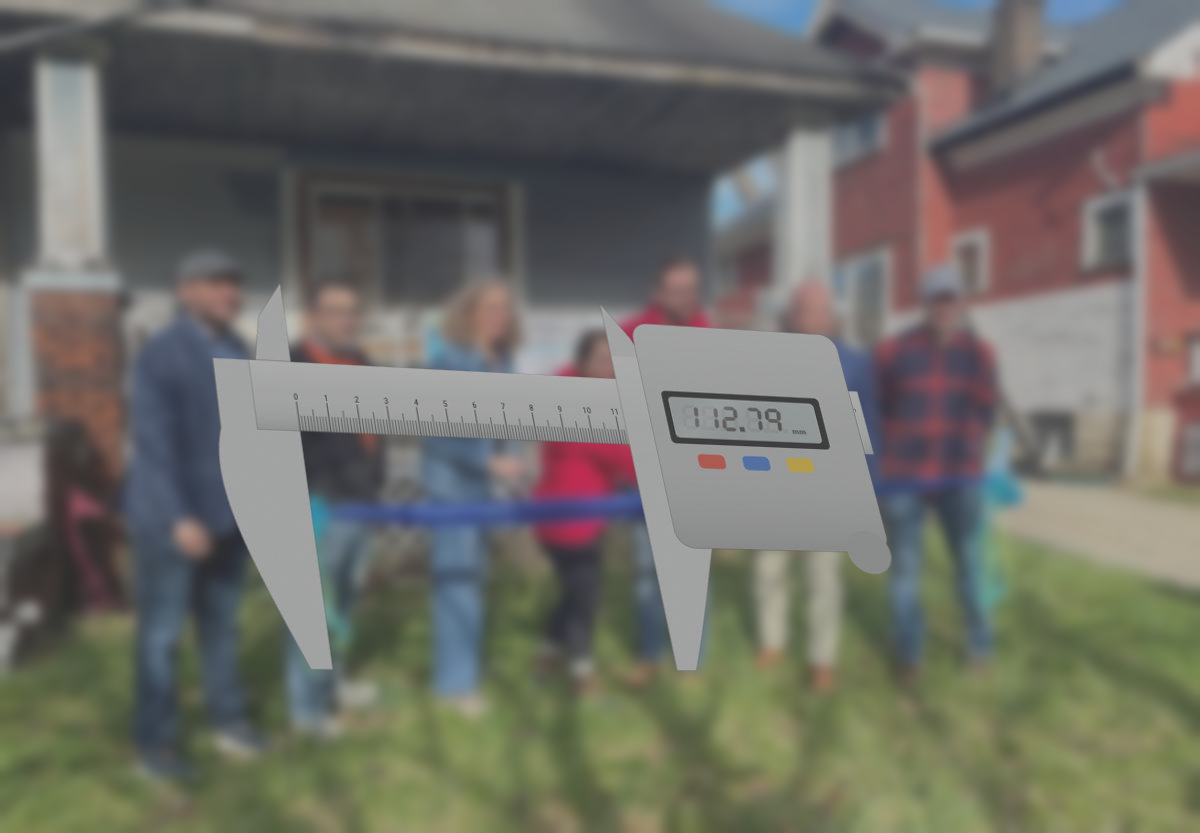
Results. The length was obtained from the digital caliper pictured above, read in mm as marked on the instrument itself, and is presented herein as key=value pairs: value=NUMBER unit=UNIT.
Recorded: value=112.79 unit=mm
